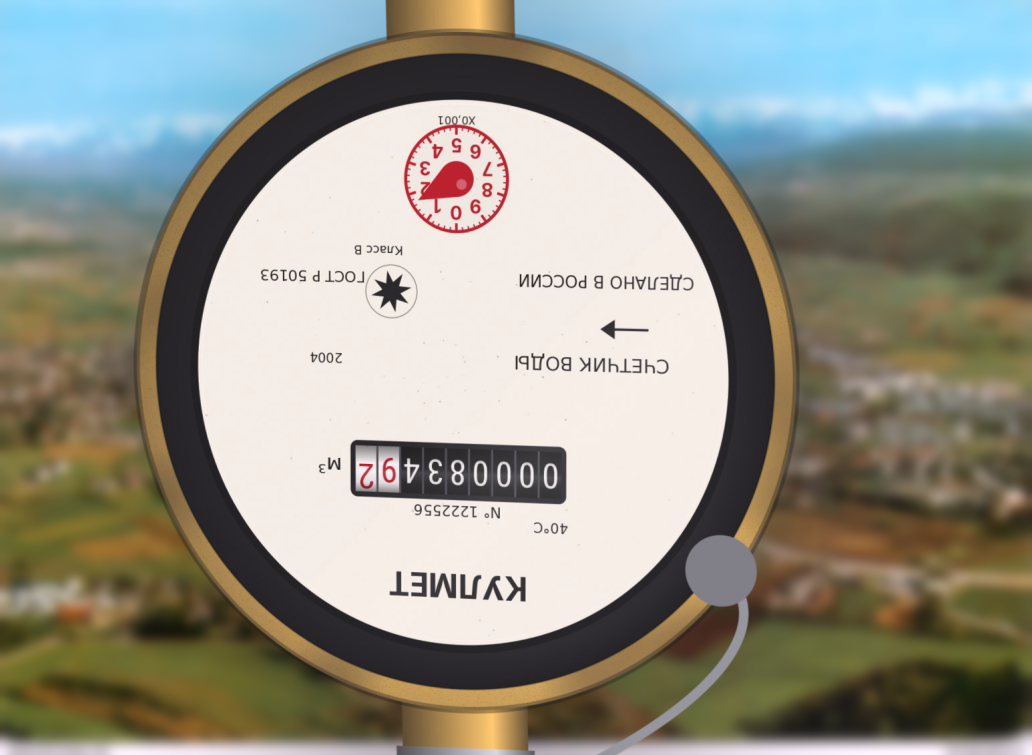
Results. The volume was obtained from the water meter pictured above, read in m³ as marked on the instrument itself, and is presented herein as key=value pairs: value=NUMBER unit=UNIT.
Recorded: value=834.921 unit=m³
